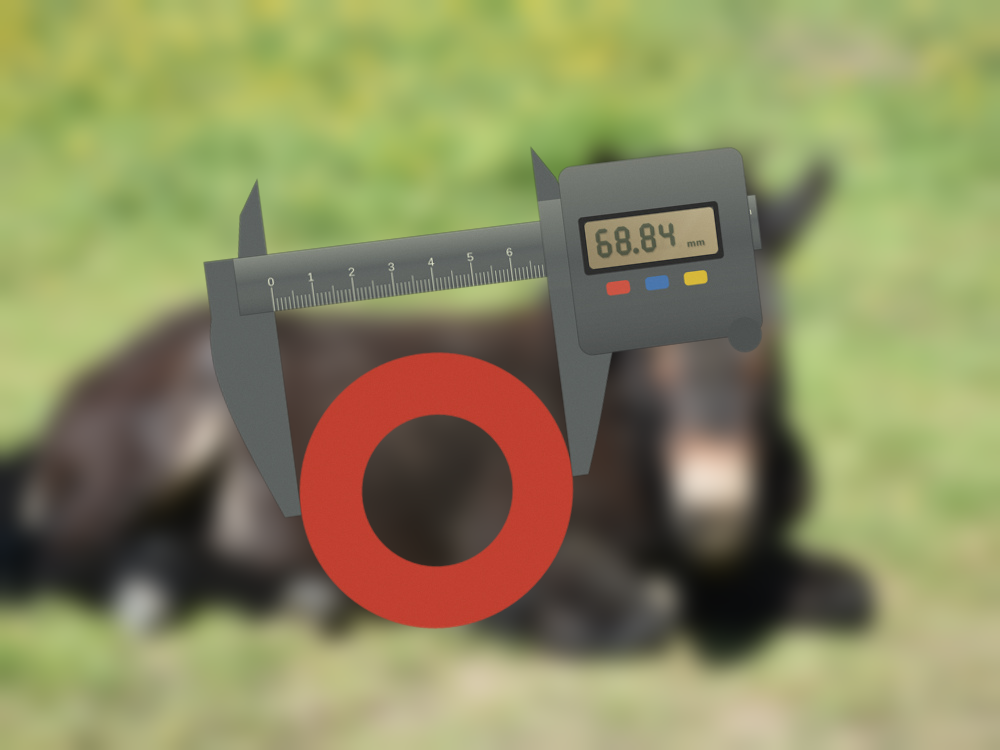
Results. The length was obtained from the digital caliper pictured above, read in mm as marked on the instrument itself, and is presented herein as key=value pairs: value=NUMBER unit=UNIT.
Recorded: value=68.84 unit=mm
